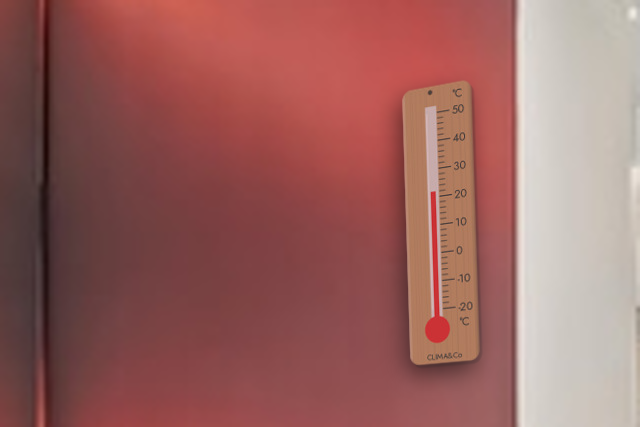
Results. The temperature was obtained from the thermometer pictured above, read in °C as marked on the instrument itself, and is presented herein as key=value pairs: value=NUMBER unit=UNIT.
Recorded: value=22 unit=°C
